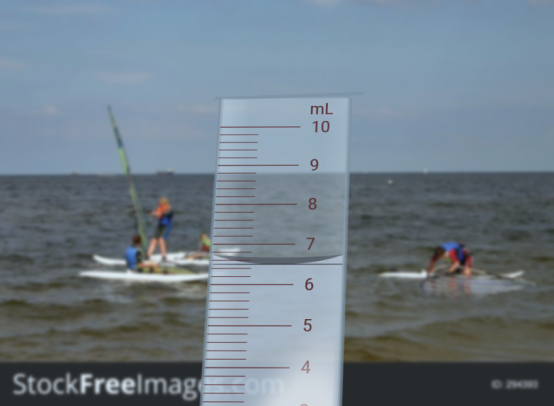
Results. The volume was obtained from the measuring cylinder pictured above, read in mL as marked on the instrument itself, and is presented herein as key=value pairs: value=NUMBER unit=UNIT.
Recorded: value=6.5 unit=mL
